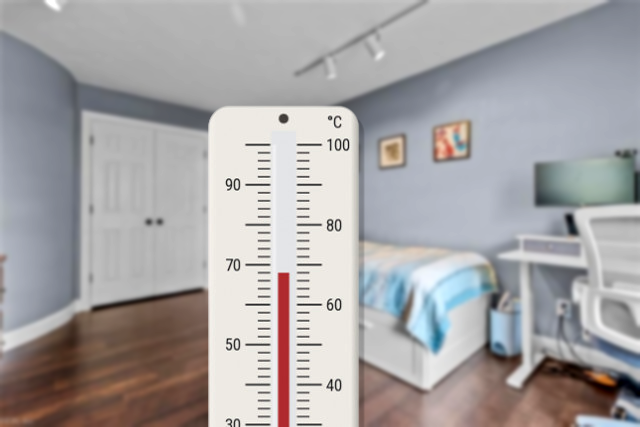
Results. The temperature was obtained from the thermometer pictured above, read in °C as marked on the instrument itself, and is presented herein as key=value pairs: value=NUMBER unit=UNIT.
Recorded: value=68 unit=°C
